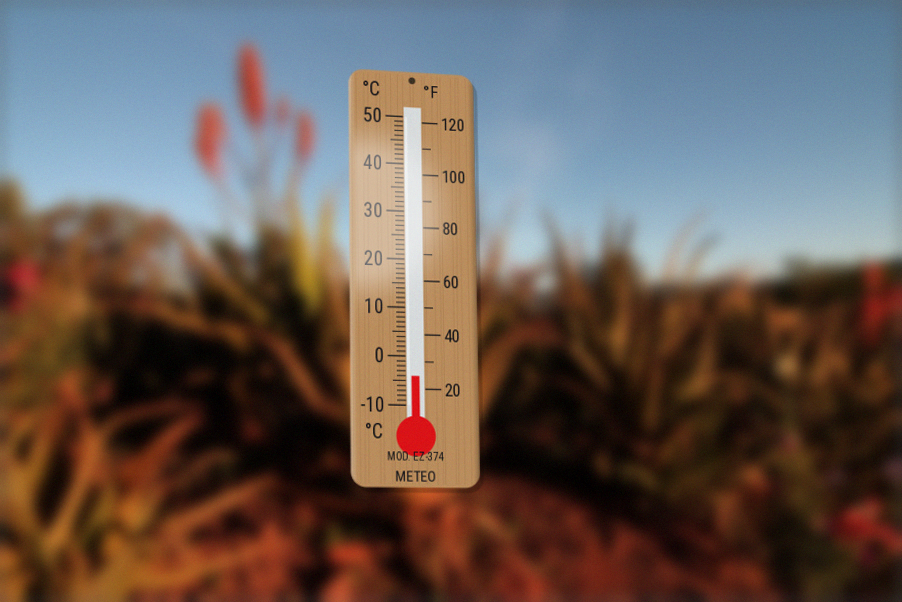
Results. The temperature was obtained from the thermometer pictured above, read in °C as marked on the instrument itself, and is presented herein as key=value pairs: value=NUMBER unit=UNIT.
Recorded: value=-4 unit=°C
